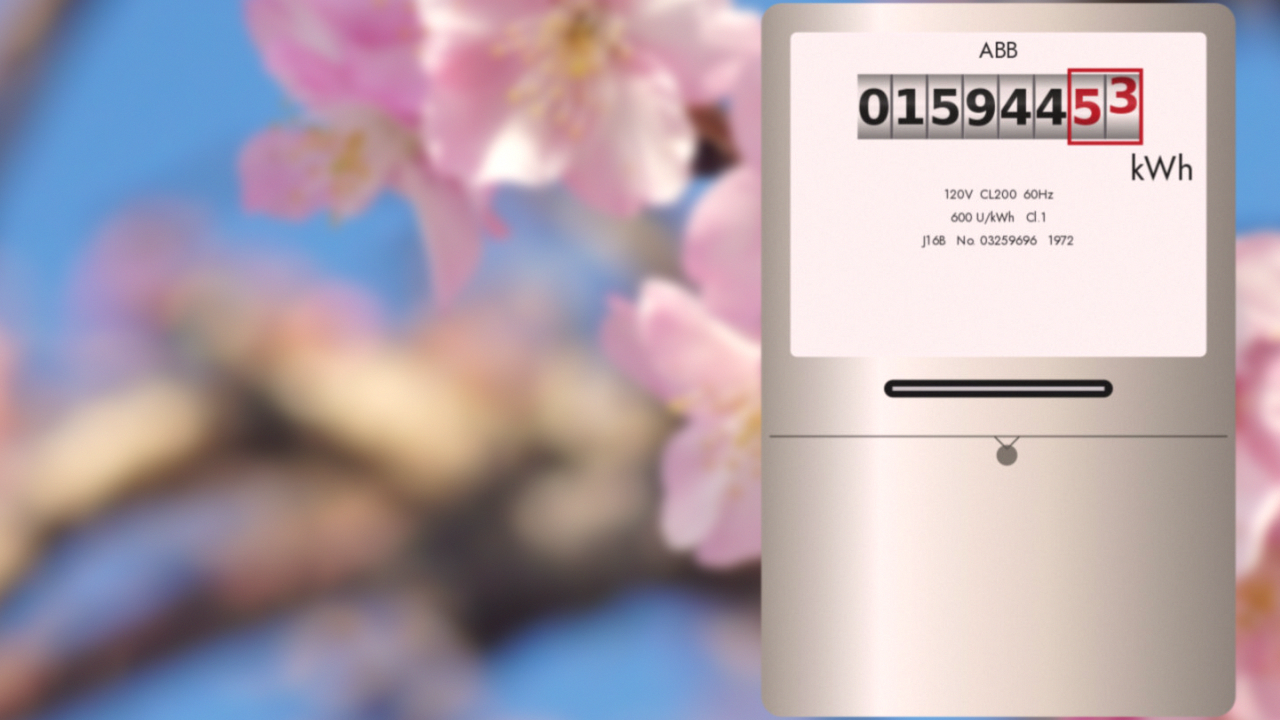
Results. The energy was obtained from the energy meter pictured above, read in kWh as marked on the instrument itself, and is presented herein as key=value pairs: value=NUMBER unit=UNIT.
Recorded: value=15944.53 unit=kWh
